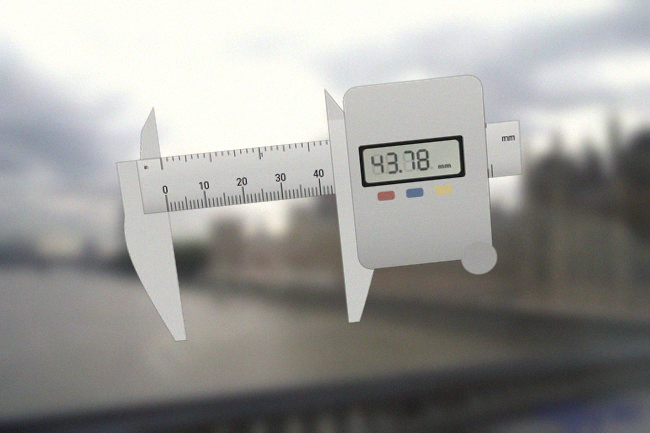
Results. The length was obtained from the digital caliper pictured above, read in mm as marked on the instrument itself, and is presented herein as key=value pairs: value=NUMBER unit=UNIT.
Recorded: value=43.78 unit=mm
